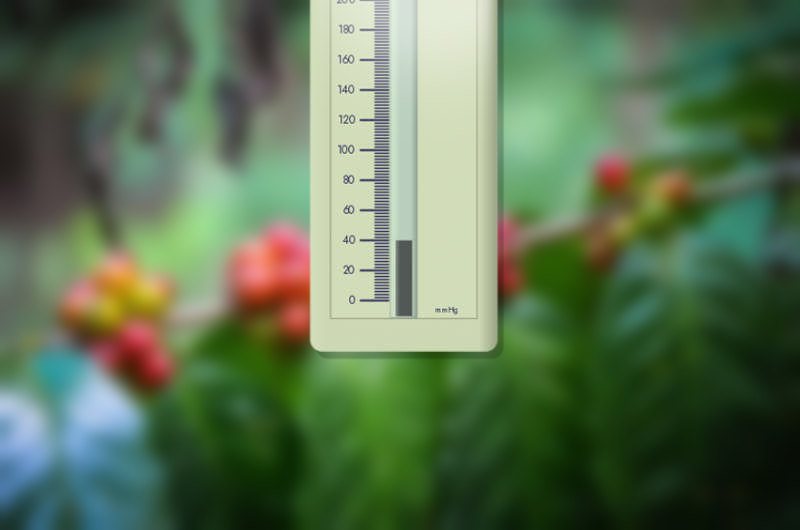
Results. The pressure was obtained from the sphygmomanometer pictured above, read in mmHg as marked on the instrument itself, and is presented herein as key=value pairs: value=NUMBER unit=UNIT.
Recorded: value=40 unit=mmHg
